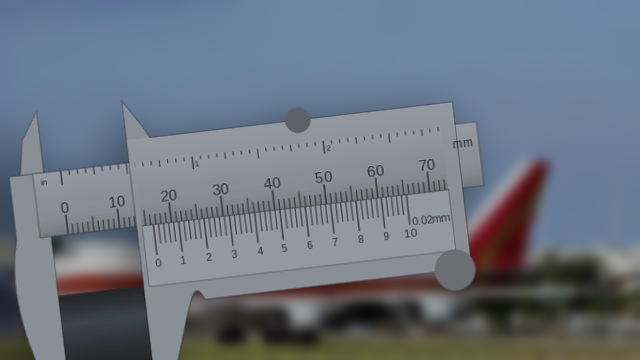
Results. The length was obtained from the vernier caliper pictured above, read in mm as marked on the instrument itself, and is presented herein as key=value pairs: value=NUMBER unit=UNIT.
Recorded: value=16.5 unit=mm
